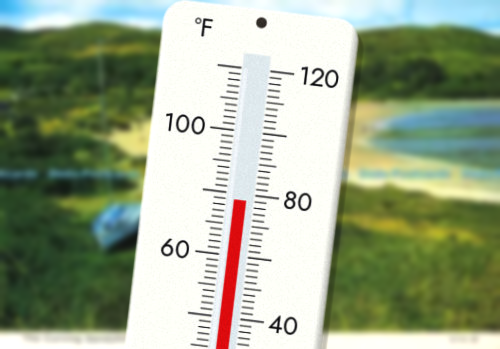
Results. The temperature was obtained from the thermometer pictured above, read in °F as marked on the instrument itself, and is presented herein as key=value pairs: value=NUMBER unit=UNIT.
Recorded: value=78 unit=°F
